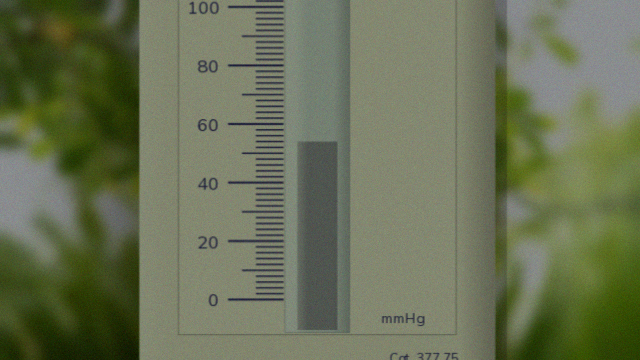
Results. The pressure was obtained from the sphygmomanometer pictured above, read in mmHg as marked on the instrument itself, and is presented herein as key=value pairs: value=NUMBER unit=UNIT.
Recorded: value=54 unit=mmHg
